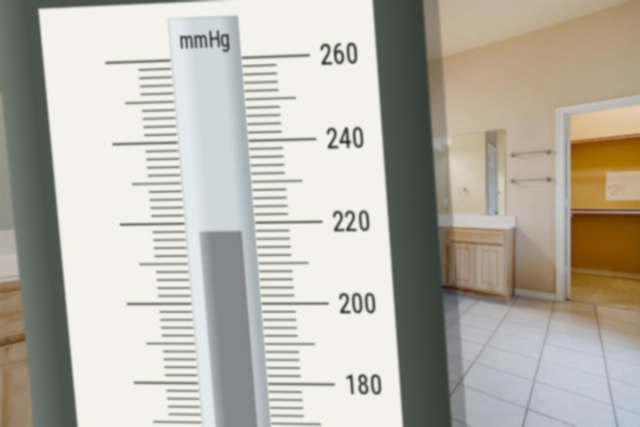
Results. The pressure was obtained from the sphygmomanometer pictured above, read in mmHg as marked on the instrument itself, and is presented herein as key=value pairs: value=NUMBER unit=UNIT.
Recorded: value=218 unit=mmHg
